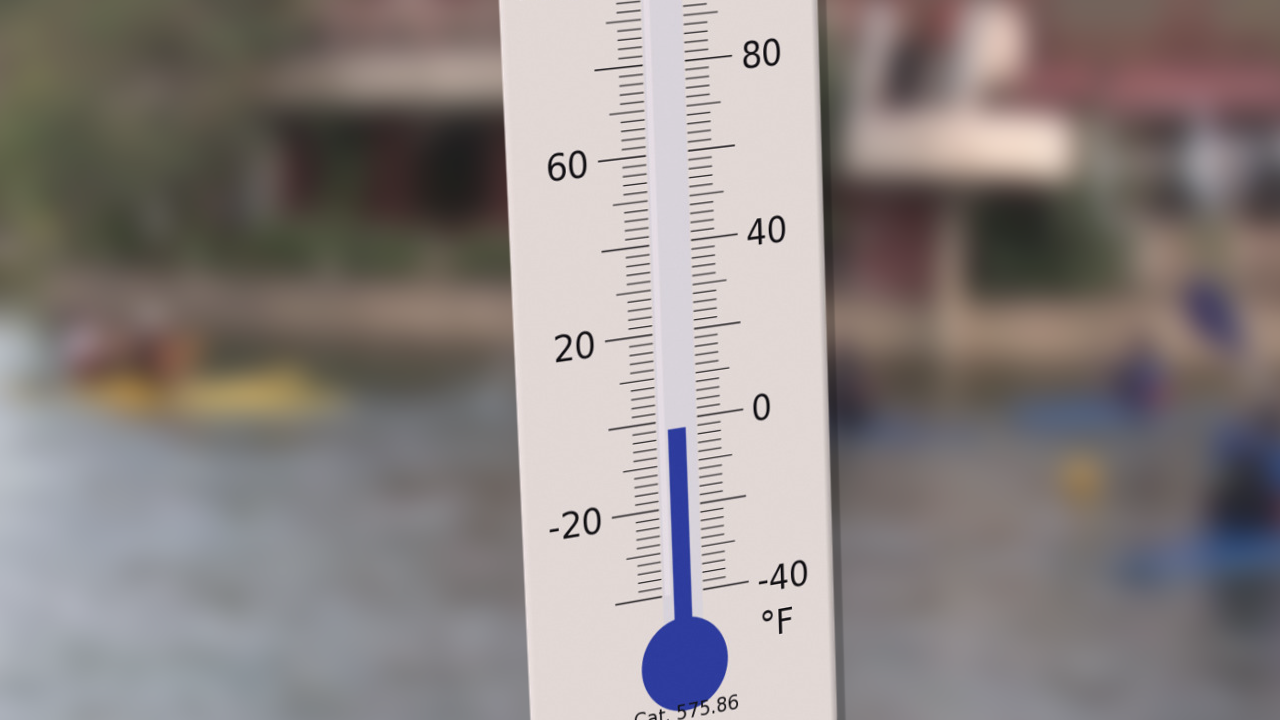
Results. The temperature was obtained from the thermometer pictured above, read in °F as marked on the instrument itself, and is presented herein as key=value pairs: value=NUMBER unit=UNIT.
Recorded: value=-2 unit=°F
